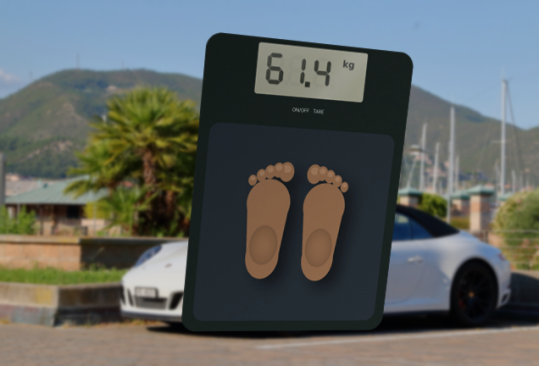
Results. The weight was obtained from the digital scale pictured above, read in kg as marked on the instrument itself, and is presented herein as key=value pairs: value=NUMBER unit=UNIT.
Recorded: value=61.4 unit=kg
